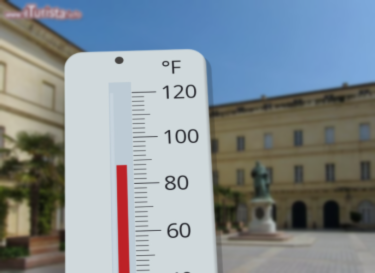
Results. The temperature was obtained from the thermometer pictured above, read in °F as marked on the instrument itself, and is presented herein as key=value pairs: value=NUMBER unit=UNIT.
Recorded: value=88 unit=°F
